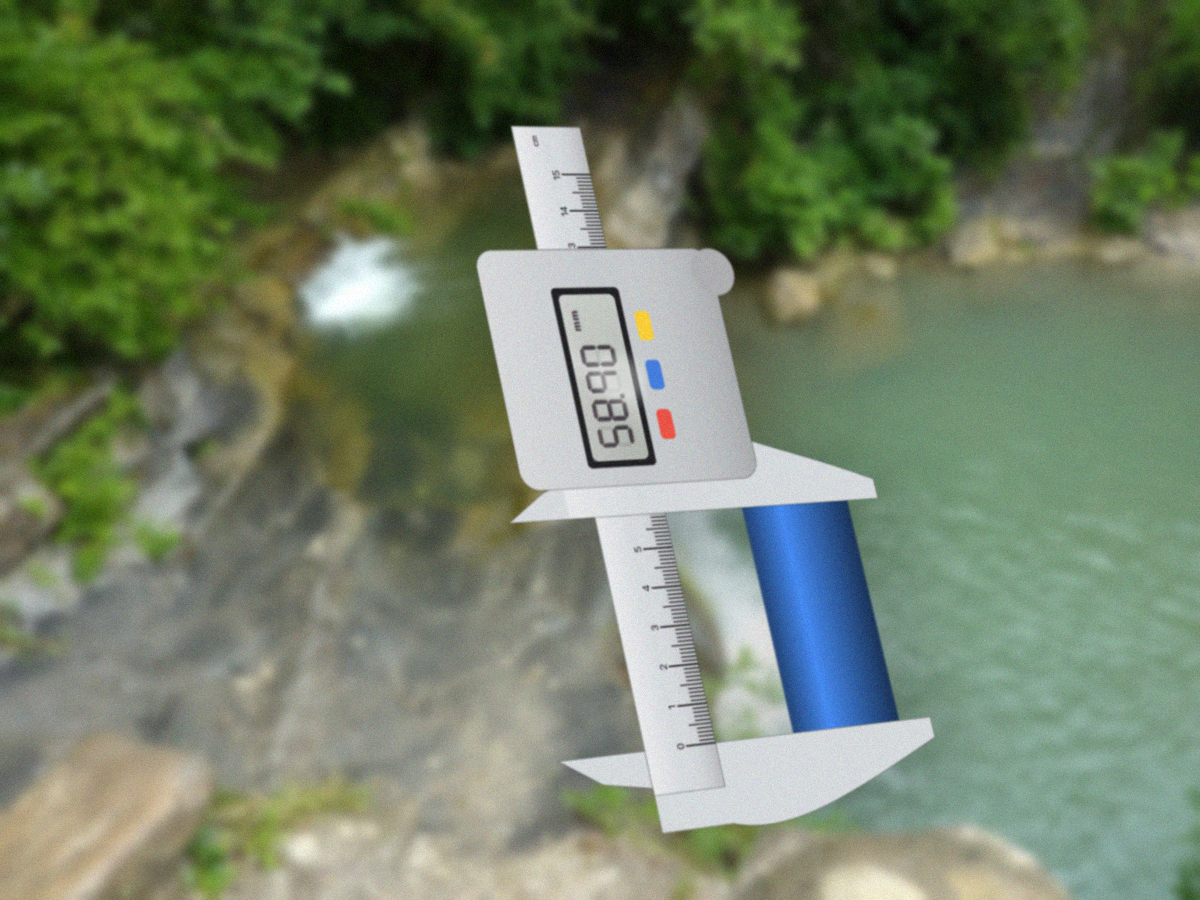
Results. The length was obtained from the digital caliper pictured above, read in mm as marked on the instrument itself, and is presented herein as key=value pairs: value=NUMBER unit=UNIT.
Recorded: value=58.90 unit=mm
